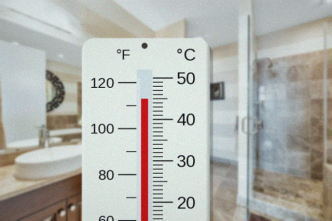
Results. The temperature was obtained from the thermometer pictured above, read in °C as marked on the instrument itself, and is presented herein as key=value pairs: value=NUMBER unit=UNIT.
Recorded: value=45 unit=°C
